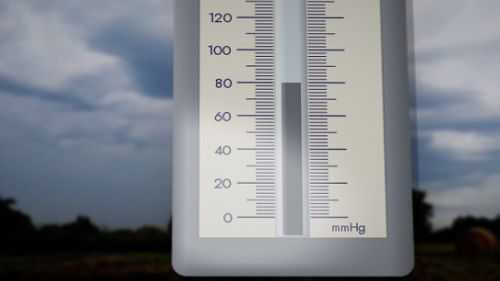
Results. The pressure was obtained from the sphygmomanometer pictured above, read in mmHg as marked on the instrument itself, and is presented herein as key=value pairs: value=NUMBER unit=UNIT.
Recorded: value=80 unit=mmHg
